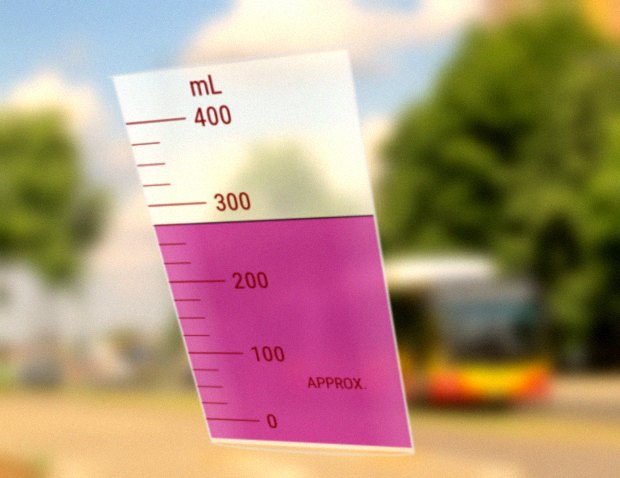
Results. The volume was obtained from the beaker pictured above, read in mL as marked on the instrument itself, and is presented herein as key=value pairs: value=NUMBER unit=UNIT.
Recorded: value=275 unit=mL
